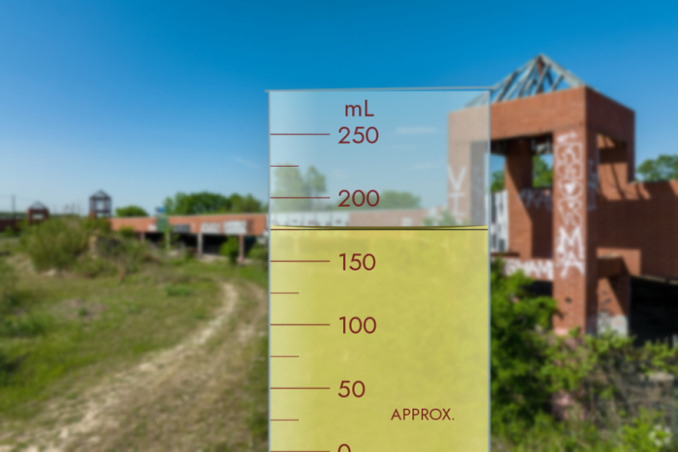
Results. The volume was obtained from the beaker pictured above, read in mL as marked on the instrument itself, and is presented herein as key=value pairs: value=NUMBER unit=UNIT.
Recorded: value=175 unit=mL
